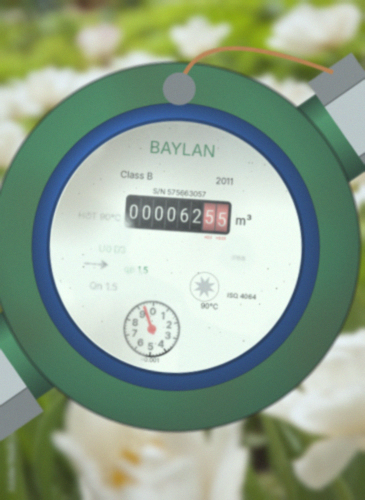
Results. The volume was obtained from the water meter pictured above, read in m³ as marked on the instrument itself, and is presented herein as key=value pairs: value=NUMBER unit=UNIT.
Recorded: value=62.549 unit=m³
